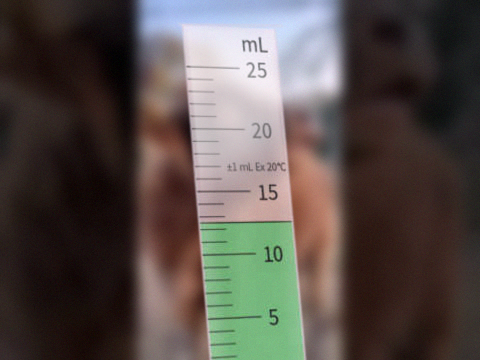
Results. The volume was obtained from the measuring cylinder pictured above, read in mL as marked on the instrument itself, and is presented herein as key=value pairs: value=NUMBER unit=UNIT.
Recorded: value=12.5 unit=mL
